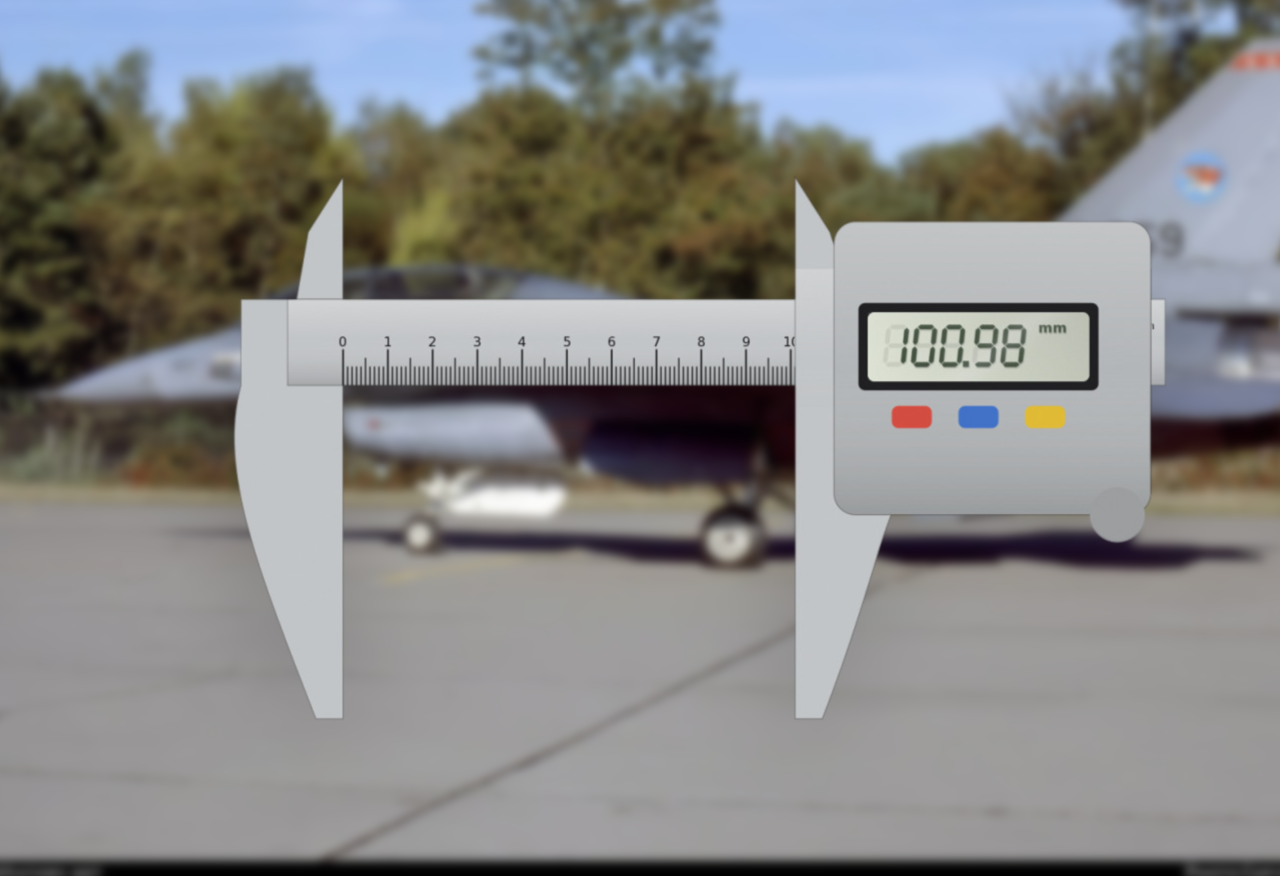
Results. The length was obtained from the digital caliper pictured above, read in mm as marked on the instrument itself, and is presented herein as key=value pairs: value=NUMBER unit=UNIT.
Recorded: value=100.98 unit=mm
